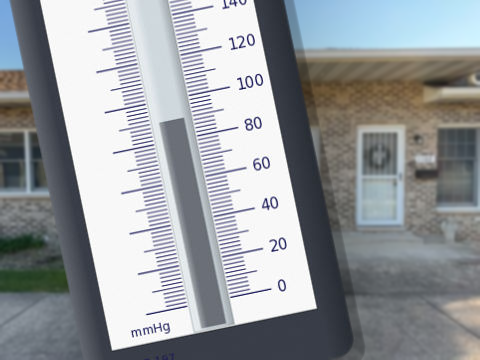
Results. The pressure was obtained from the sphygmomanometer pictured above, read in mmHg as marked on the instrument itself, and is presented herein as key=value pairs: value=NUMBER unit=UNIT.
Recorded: value=90 unit=mmHg
